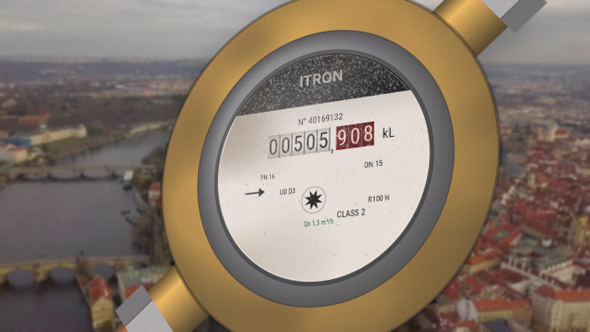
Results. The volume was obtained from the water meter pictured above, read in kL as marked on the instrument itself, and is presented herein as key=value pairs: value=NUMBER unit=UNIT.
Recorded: value=505.908 unit=kL
